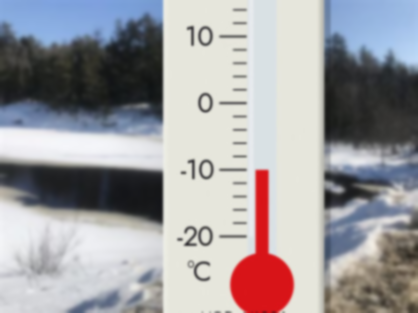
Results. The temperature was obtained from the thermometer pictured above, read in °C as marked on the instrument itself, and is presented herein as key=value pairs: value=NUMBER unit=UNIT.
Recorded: value=-10 unit=°C
